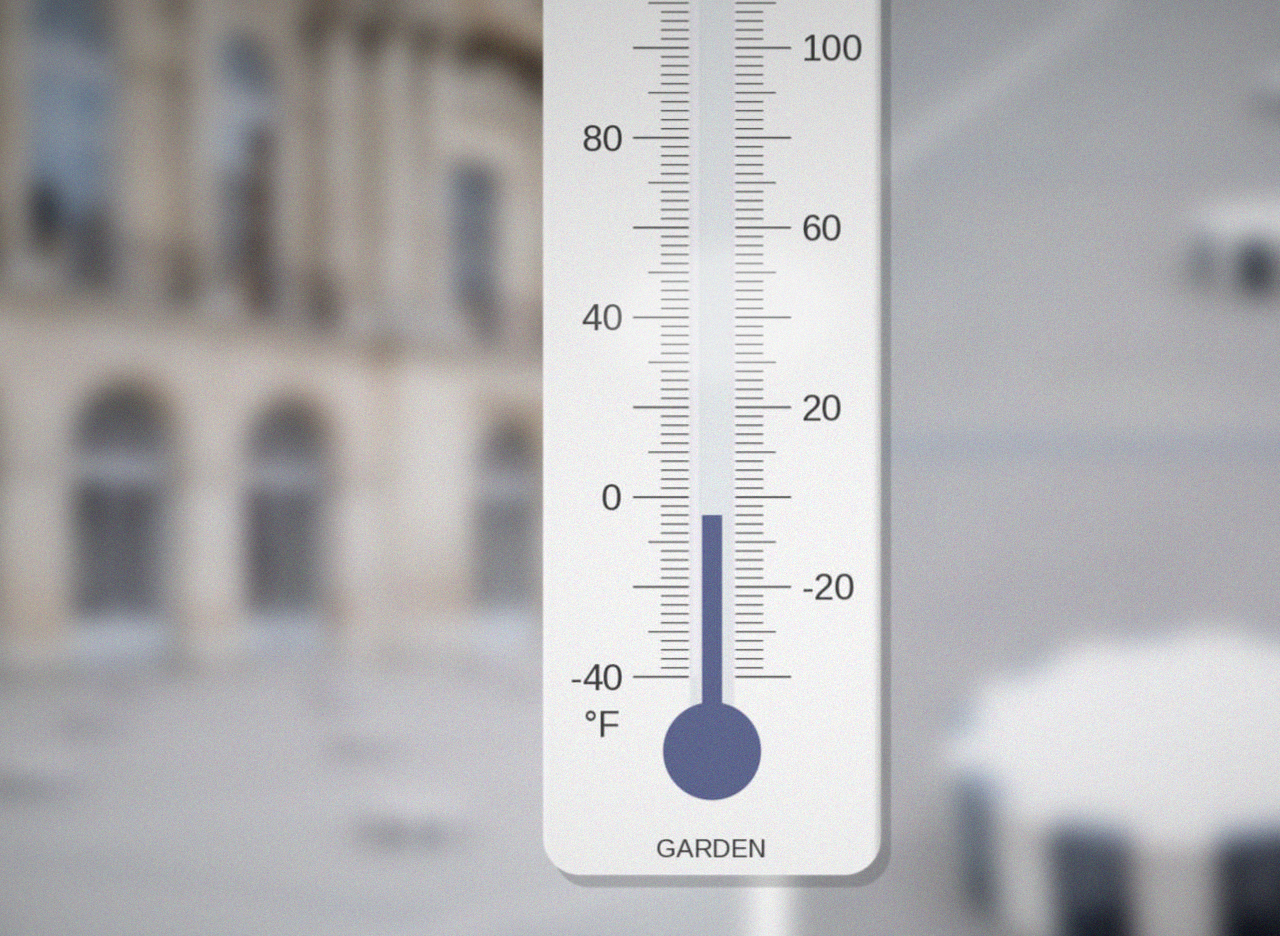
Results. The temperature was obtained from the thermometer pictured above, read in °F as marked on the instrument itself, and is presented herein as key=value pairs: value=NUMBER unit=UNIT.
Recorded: value=-4 unit=°F
